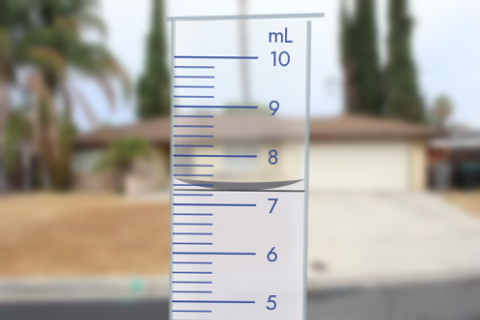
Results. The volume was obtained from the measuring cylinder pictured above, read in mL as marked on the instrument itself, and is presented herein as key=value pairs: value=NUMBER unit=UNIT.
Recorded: value=7.3 unit=mL
